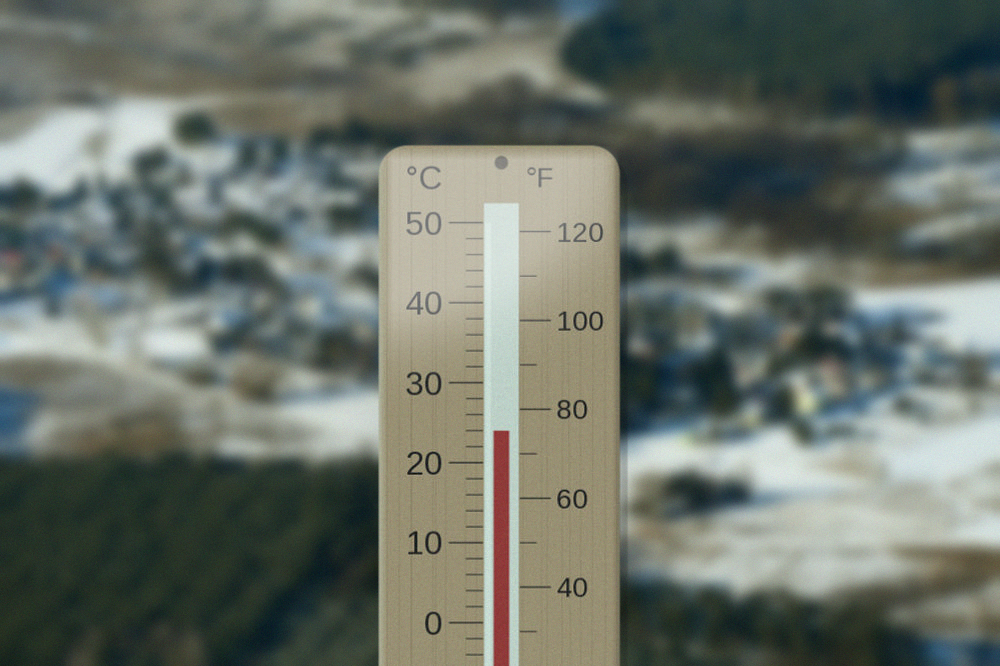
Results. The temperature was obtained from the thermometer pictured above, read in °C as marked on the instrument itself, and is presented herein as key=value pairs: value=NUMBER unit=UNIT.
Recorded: value=24 unit=°C
